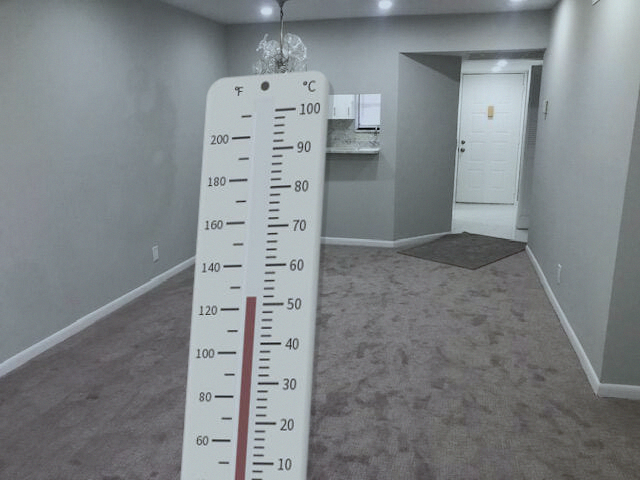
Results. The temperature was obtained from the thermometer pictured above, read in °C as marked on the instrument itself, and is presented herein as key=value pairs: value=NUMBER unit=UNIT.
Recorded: value=52 unit=°C
